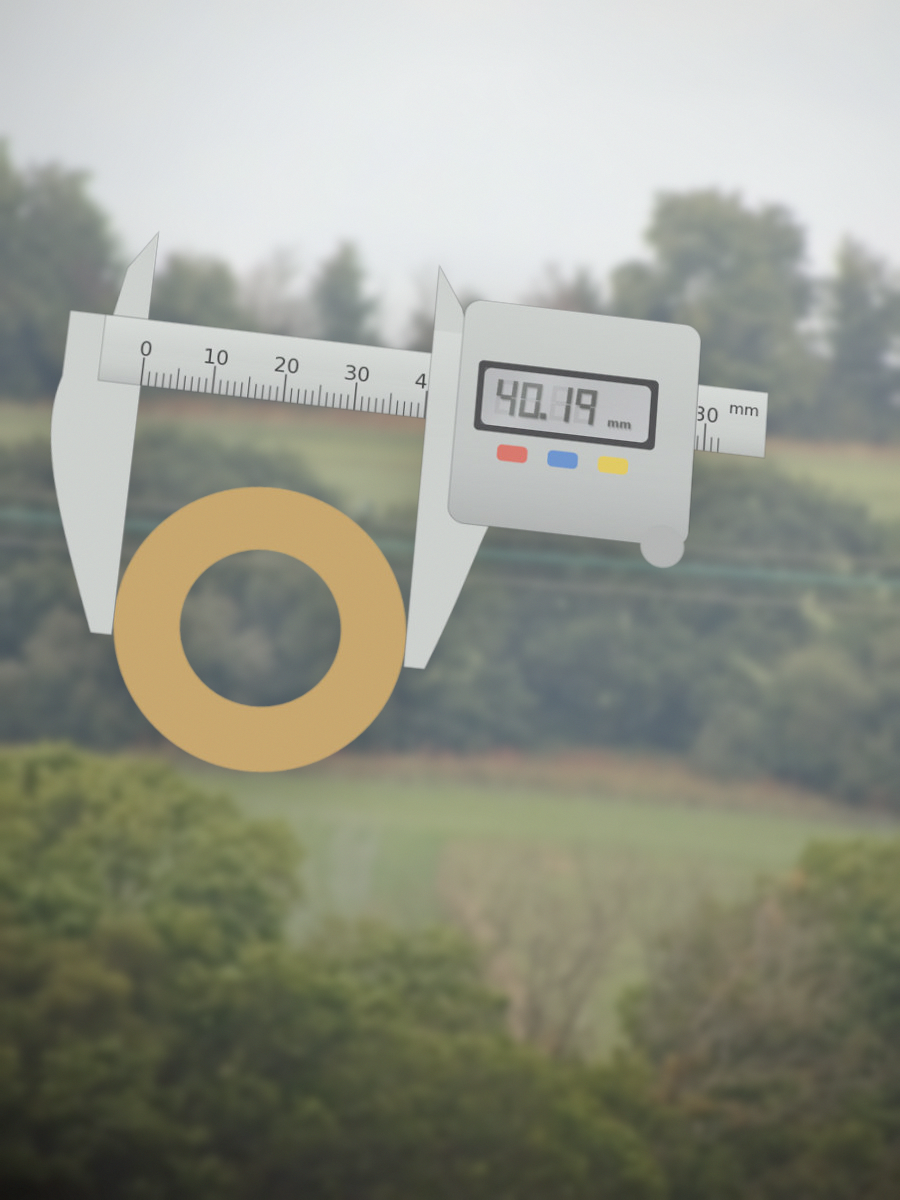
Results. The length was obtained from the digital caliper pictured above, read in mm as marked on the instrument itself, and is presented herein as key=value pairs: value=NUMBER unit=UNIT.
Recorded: value=40.19 unit=mm
